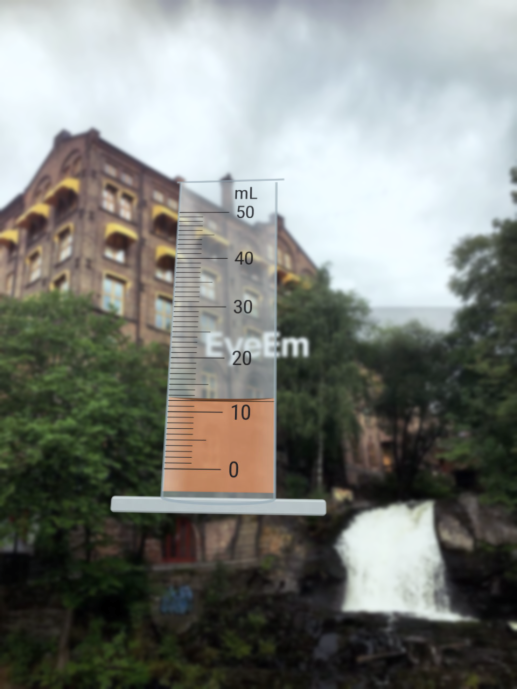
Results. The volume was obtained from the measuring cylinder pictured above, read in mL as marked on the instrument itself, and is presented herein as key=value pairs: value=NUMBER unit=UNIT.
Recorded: value=12 unit=mL
